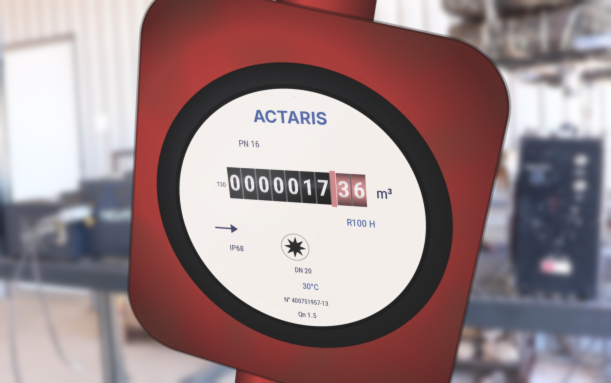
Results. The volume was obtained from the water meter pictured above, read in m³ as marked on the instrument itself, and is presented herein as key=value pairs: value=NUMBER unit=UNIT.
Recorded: value=17.36 unit=m³
